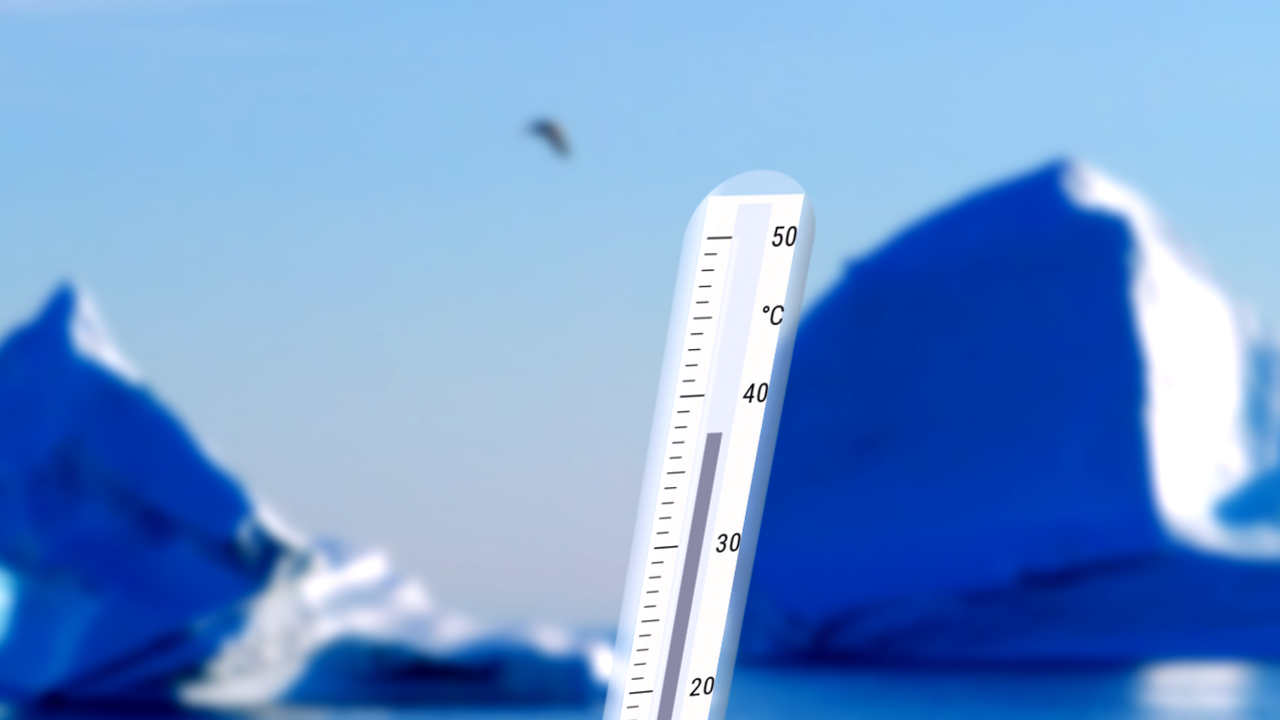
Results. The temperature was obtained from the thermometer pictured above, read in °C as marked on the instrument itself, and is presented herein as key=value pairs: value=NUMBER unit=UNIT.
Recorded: value=37.5 unit=°C
